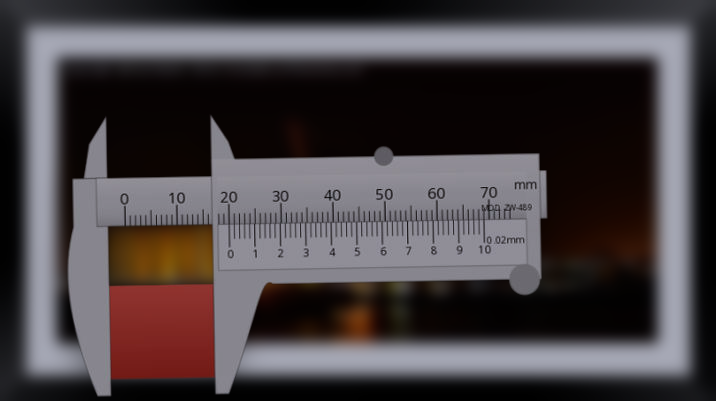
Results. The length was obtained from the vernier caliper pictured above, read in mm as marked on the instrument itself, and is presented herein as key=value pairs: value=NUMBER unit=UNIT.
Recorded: value=20.0 unit=mm
